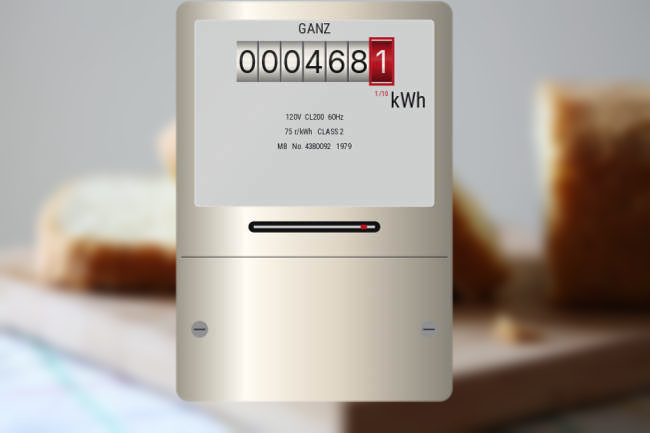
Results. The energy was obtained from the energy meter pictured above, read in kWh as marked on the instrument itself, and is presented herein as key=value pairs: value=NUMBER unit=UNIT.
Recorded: value=468.1 unit=kWh
